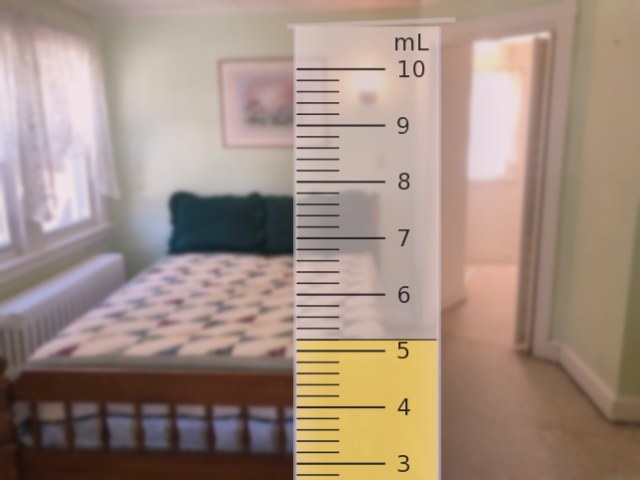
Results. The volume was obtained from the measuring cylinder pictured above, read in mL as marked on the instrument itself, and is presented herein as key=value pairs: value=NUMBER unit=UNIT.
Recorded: value=5.2 unit=mL
